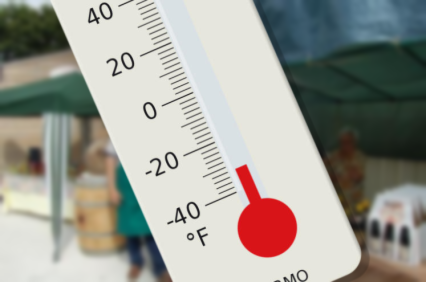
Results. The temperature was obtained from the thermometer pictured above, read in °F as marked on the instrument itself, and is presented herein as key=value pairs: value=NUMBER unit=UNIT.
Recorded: value=-32 unit=°F
